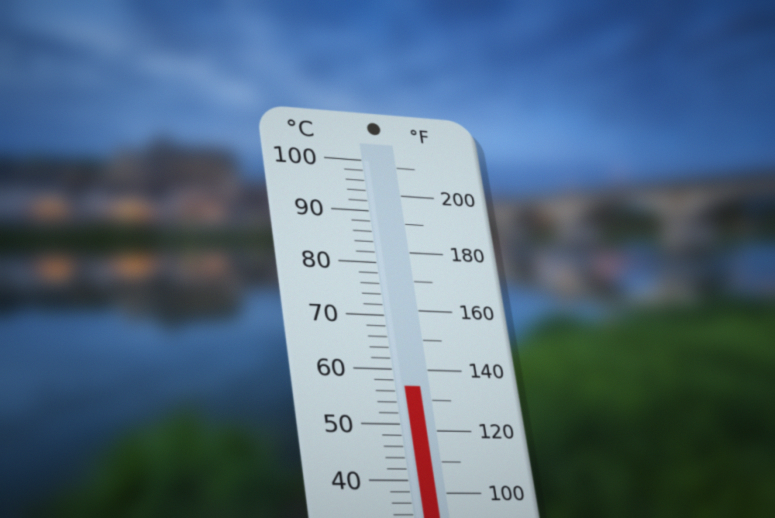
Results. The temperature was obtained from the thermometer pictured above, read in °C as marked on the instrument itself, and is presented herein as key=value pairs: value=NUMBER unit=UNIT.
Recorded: value=57 unit=°C
